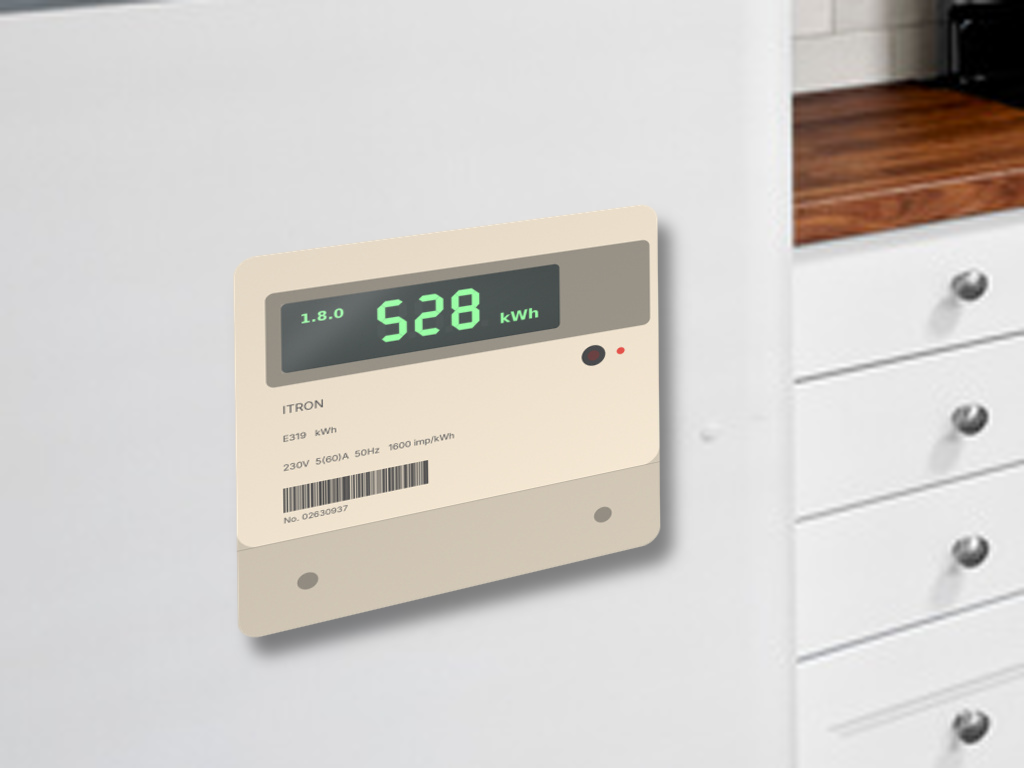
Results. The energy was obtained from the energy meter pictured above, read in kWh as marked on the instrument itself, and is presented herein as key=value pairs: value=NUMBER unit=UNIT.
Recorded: value=528 unit=kWh
